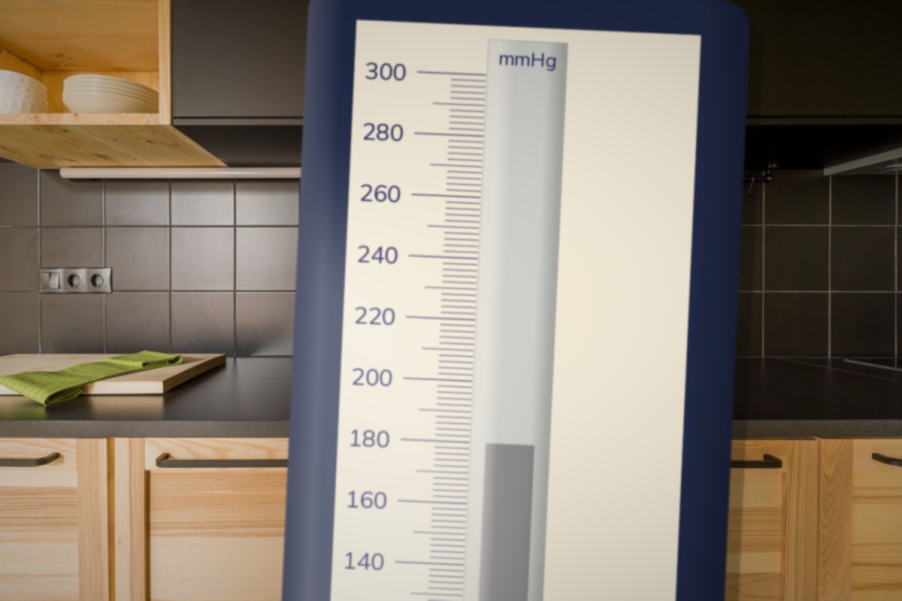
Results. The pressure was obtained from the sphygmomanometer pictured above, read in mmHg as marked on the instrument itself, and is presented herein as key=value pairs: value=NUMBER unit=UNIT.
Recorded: value=180 unit=mmHg
